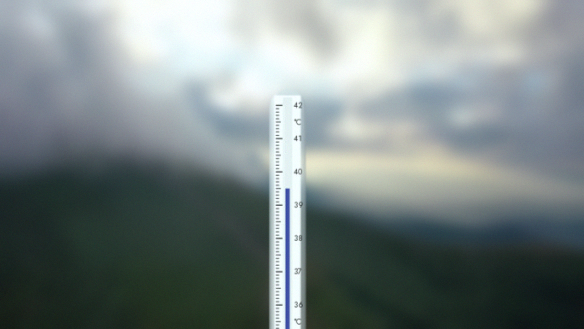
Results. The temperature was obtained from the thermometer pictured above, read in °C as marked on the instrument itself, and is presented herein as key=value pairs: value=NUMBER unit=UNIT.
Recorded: value=39.5 unit=°C
